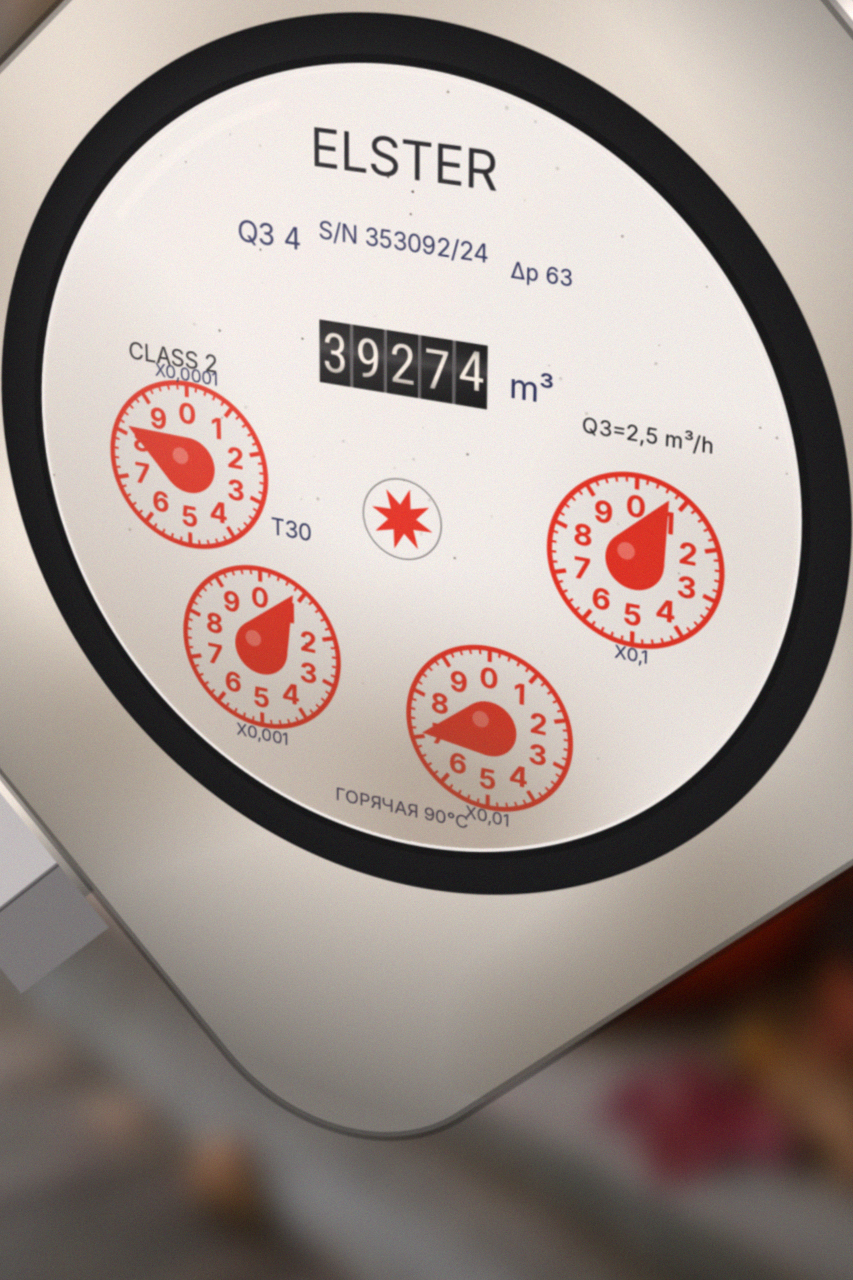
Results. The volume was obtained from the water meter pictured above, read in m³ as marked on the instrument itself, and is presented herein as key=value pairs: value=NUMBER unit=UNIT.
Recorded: value=39274.0708 unit=m³
